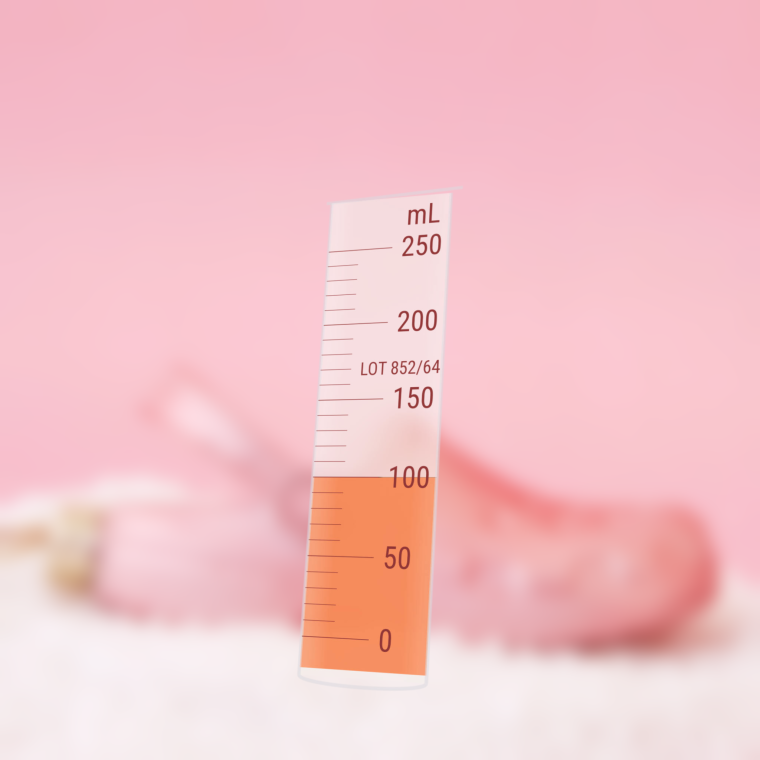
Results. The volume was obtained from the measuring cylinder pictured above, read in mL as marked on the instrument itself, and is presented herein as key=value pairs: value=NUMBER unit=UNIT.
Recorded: value=100 unit=mL
